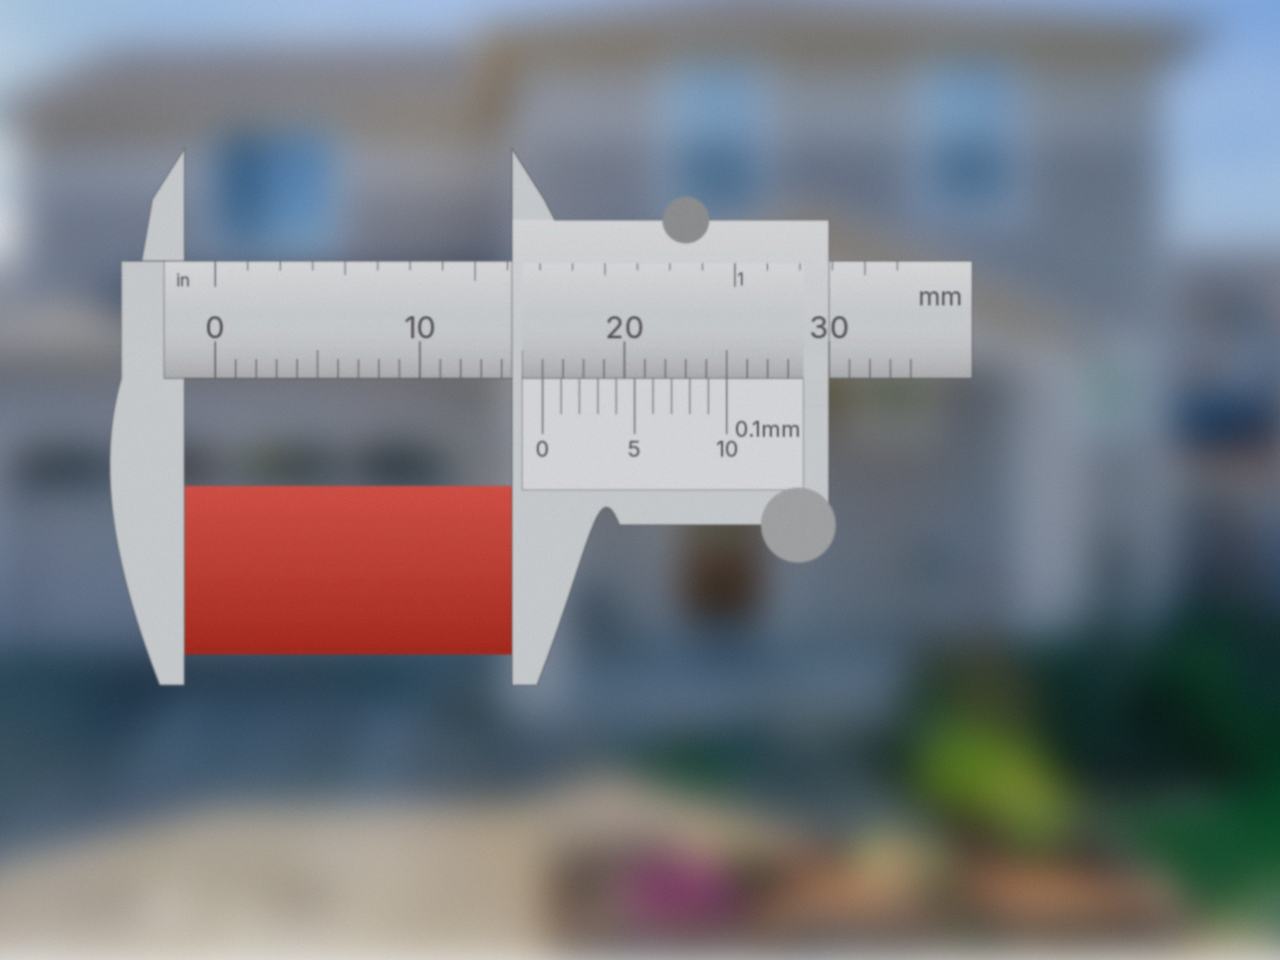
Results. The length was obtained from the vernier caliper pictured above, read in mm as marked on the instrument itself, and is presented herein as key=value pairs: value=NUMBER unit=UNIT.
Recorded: value=16.0 unit=mm
